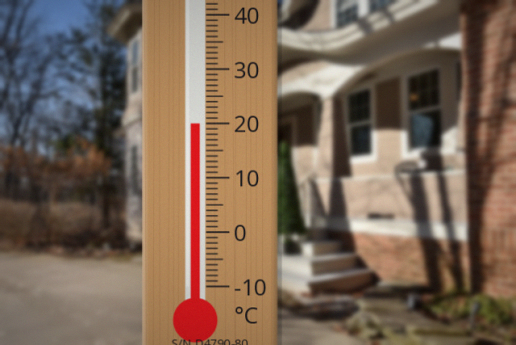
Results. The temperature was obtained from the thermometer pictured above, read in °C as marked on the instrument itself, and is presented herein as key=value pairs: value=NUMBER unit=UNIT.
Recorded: value=20 unit=°C
